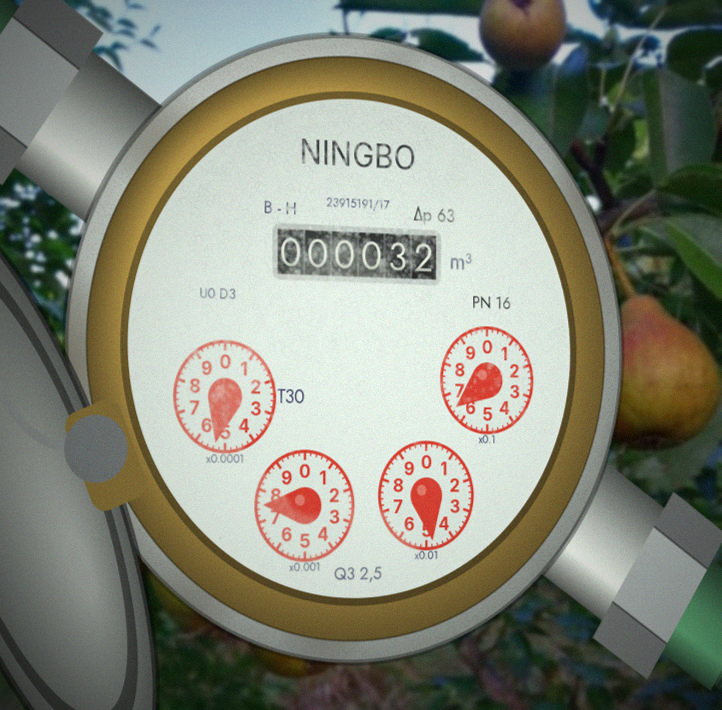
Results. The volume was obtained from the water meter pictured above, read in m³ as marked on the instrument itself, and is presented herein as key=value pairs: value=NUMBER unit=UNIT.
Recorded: value=32.6475 unit=m³
